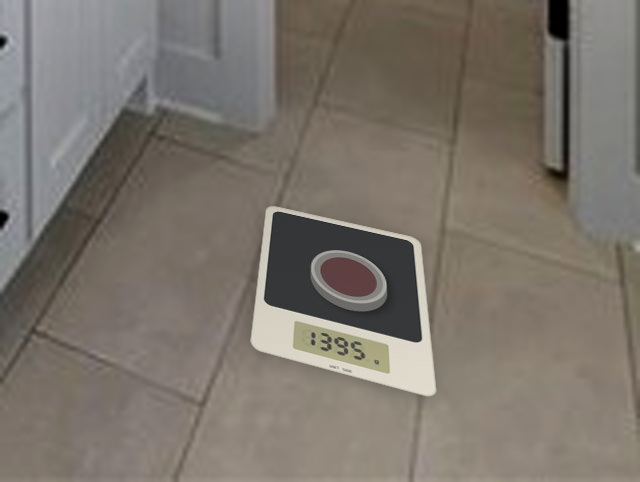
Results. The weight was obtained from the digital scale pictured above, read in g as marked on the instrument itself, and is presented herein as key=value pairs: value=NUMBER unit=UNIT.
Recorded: value=1395 unit=g
